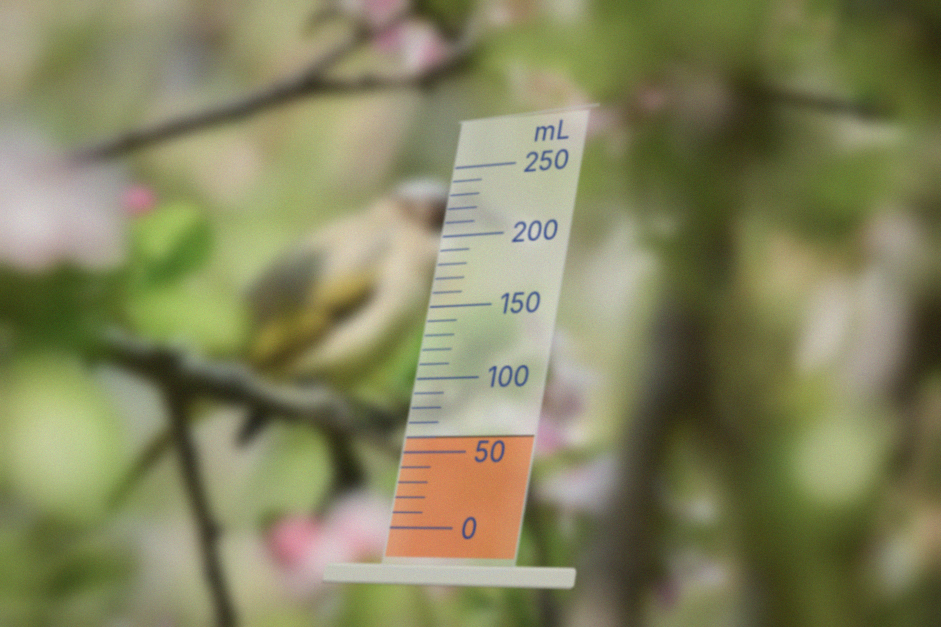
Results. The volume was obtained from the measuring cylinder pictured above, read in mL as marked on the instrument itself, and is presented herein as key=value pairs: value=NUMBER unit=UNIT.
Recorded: value=60 unit=mL
